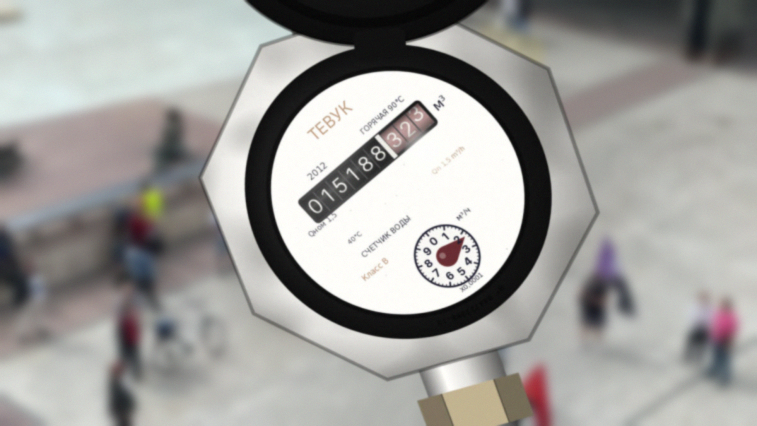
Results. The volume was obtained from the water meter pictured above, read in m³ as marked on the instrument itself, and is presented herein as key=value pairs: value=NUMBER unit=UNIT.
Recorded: value=15188.3232 unit=m³
